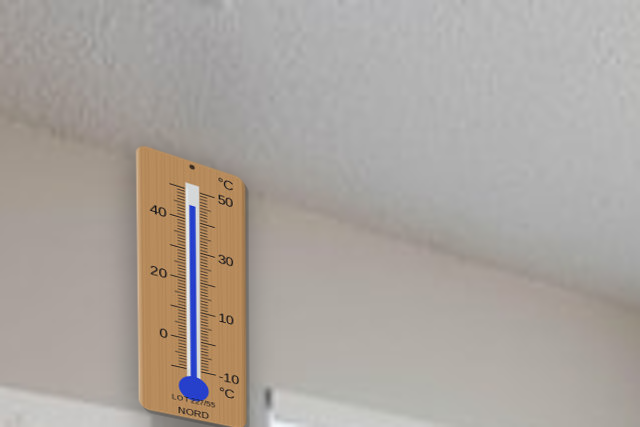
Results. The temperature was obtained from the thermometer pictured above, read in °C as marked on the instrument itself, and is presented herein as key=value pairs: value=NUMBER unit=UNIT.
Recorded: value=45 unit=°C
